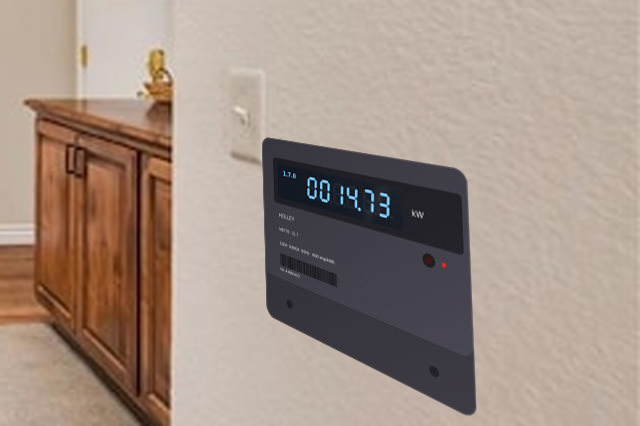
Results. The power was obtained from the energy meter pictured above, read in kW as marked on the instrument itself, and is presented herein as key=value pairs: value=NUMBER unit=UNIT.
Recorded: value=14.73 unit=kW
